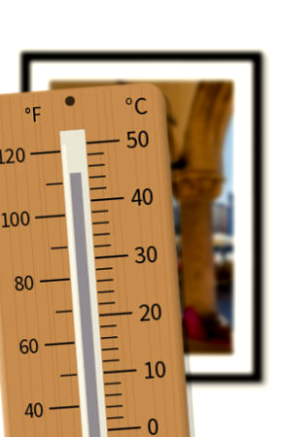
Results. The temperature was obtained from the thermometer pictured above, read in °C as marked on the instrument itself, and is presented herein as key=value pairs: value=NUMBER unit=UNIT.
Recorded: value=45 unit=°C
